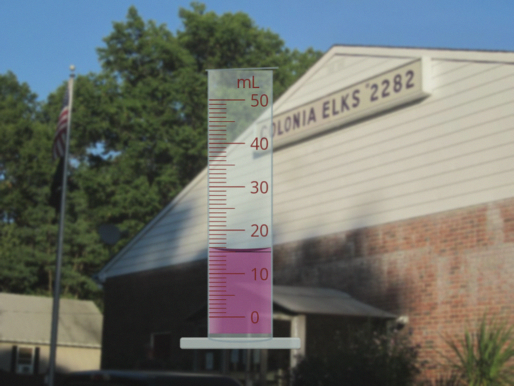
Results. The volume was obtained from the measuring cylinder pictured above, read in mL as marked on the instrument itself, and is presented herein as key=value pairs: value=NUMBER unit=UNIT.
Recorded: value=15 unit=mL
